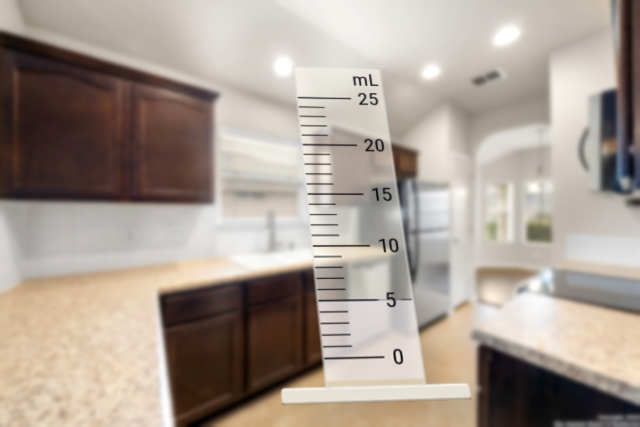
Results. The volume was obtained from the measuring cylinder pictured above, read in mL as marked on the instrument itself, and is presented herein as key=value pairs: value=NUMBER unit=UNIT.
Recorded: value=5 unit=mL
